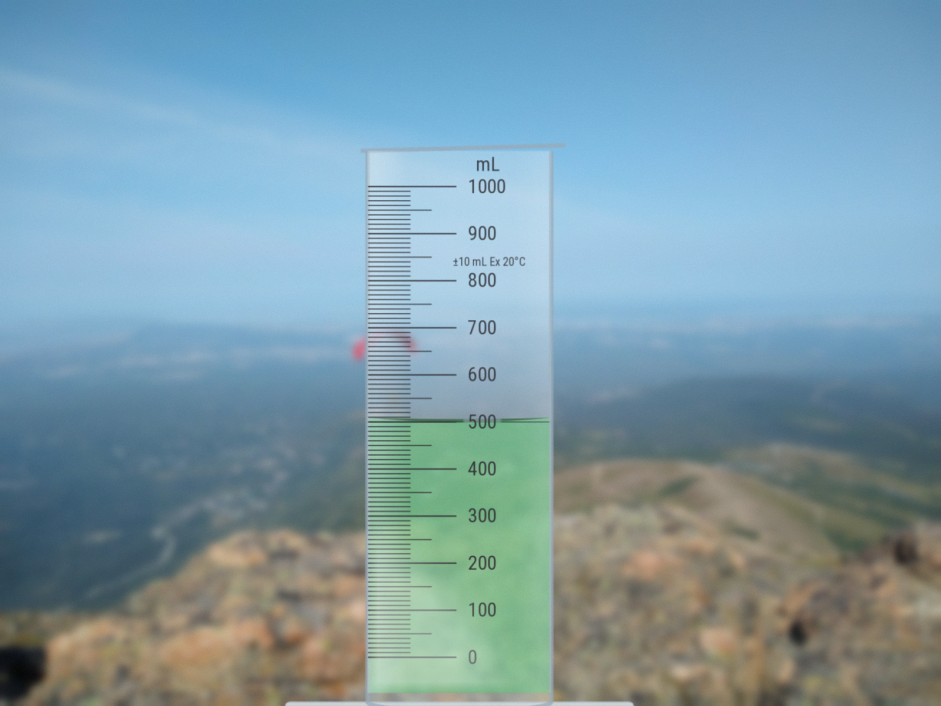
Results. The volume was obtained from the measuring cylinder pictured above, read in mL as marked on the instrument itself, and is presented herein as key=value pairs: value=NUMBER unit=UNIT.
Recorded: value=500 unit=mL
